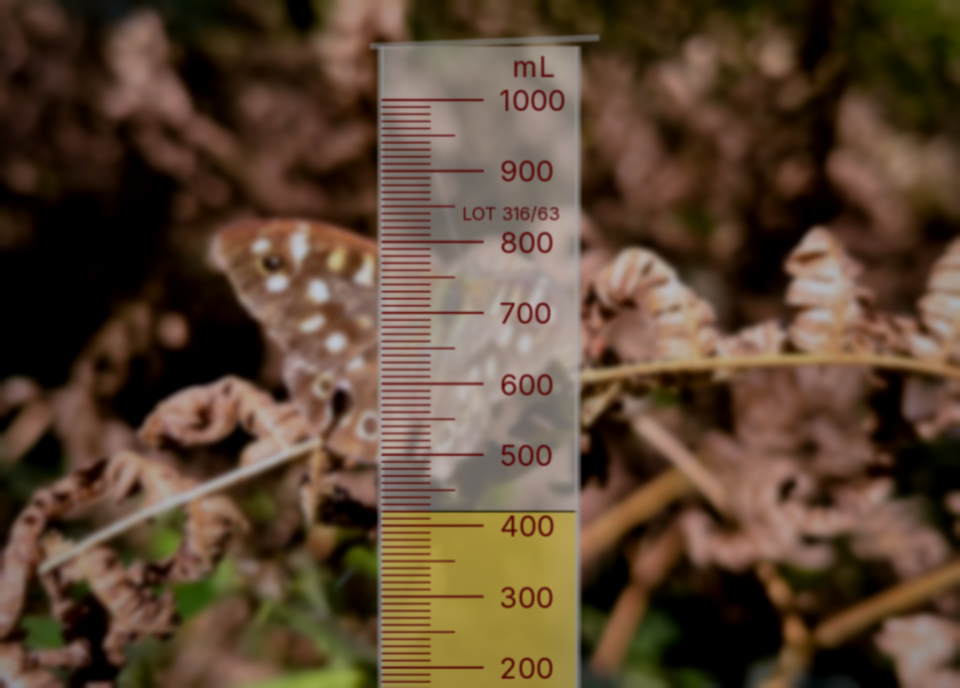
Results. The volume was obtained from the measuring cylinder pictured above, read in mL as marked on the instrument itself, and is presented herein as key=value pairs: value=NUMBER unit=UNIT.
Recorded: value=420 unit=mL
